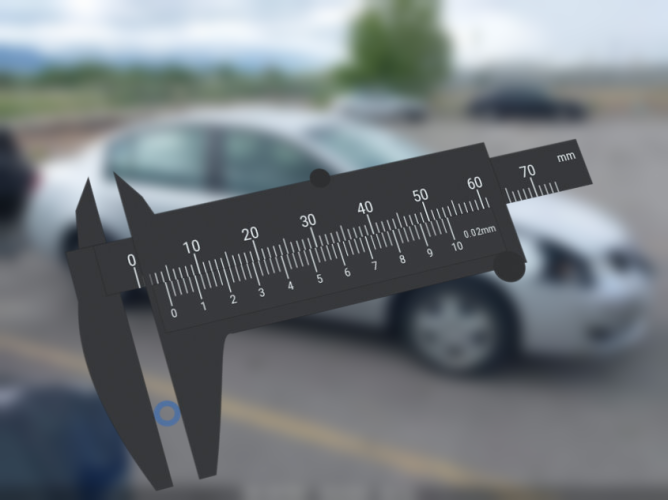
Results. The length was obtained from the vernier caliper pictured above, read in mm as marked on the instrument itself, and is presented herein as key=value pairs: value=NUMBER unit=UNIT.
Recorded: value=4.2 unit=mm
